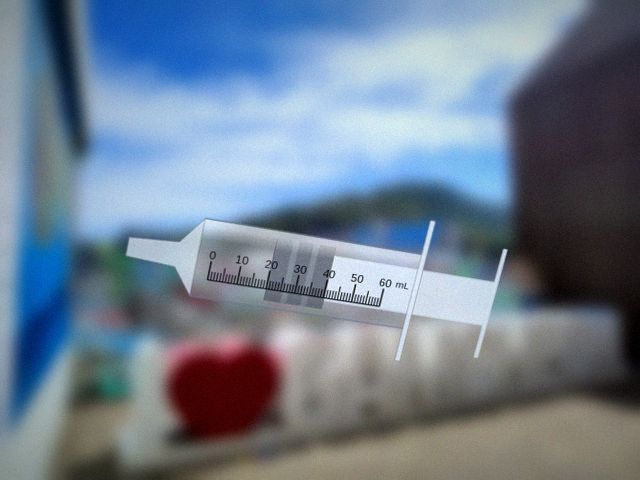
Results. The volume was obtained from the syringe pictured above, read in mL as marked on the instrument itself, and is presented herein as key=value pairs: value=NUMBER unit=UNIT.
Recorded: value=20 unit=mL
